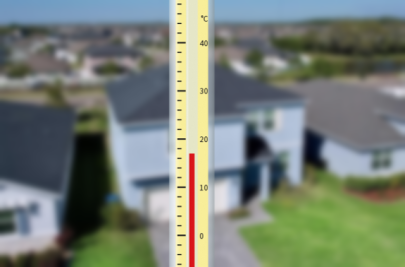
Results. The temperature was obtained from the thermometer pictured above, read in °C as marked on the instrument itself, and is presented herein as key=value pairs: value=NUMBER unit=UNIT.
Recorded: value=17 unit=°C
